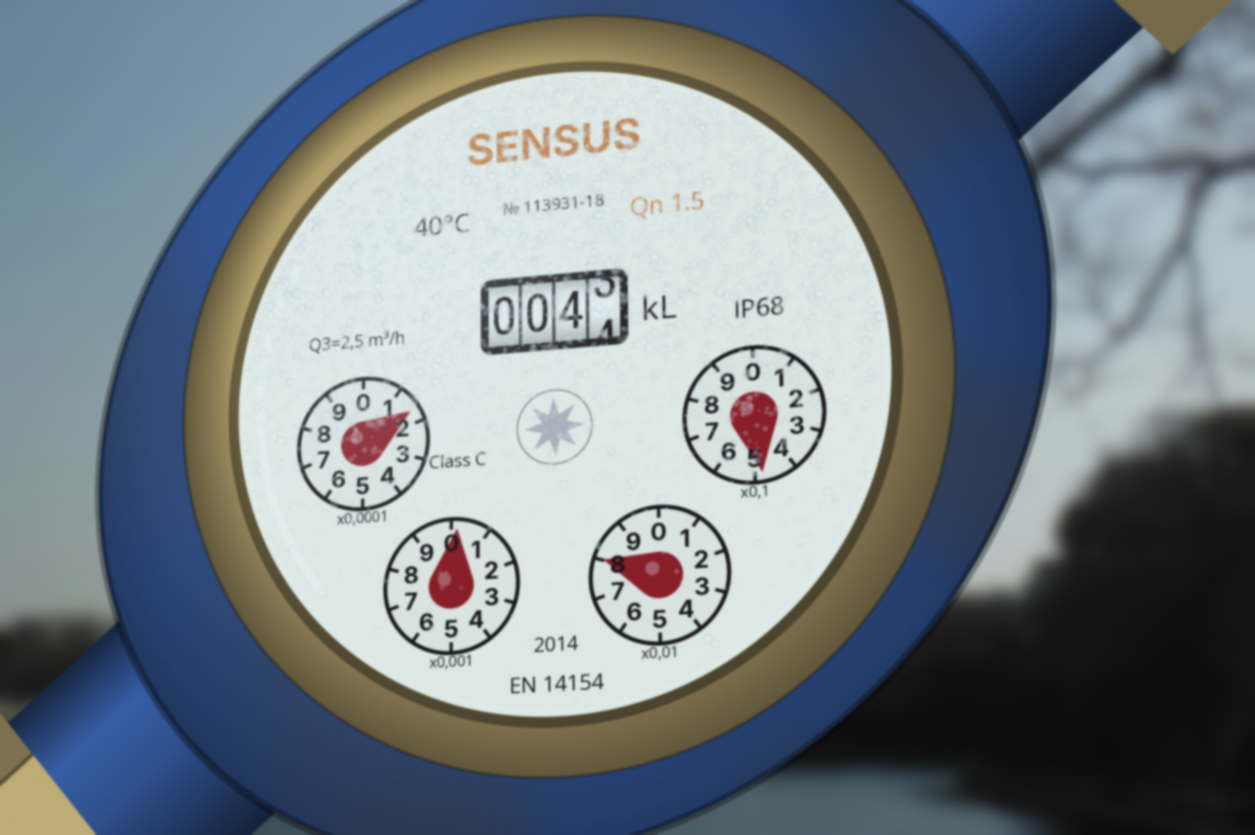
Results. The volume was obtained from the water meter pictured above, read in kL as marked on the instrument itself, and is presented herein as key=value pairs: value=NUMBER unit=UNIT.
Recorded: value=43.4801 unit=kL
